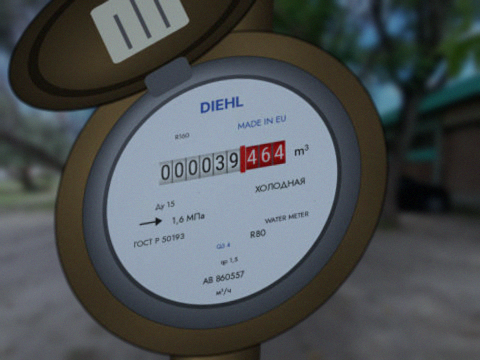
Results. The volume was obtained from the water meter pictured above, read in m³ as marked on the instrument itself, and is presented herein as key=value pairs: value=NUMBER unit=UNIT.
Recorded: value=39.464 unit=m³
